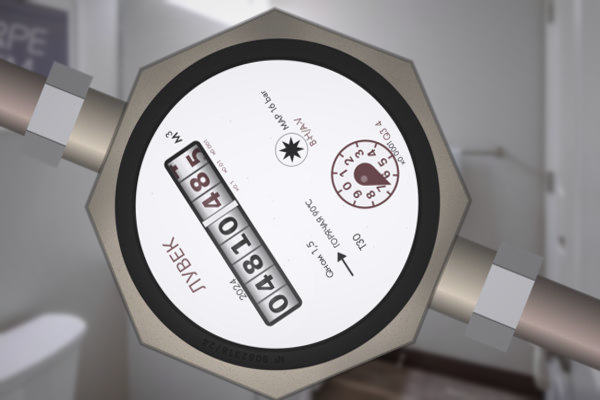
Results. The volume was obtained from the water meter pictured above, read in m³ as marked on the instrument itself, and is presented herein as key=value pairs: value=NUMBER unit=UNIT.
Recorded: value=4810.4846 unit=m³
